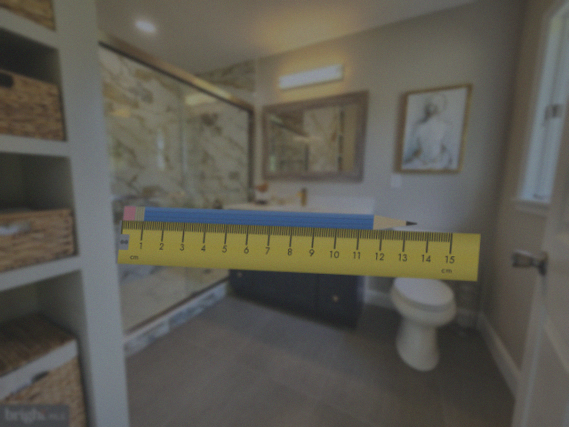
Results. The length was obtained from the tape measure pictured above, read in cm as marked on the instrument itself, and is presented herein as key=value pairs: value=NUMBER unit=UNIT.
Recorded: value=13.5 unit=cm
